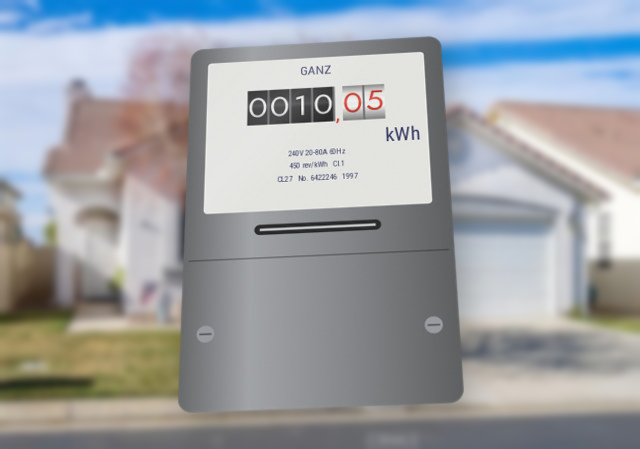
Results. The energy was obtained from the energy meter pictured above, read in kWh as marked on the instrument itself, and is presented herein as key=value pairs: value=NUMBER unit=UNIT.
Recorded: value=10.05 unit=kWh
